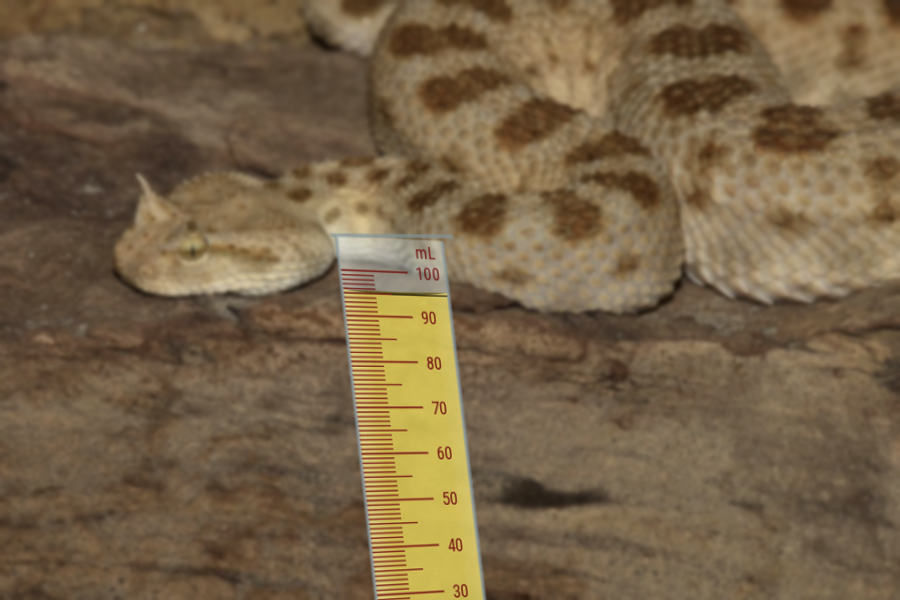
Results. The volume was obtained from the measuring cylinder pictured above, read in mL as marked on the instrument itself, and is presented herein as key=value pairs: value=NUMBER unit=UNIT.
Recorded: value=95 unit=mL
